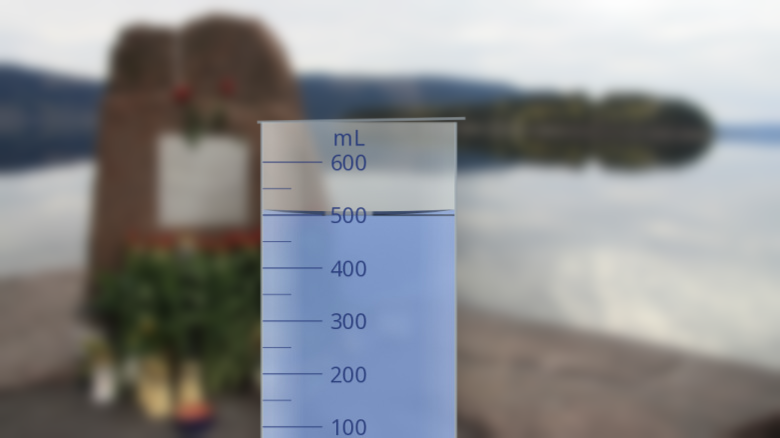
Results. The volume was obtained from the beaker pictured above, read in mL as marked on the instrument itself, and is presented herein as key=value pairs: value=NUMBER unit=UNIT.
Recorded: value=500 unit=mL
